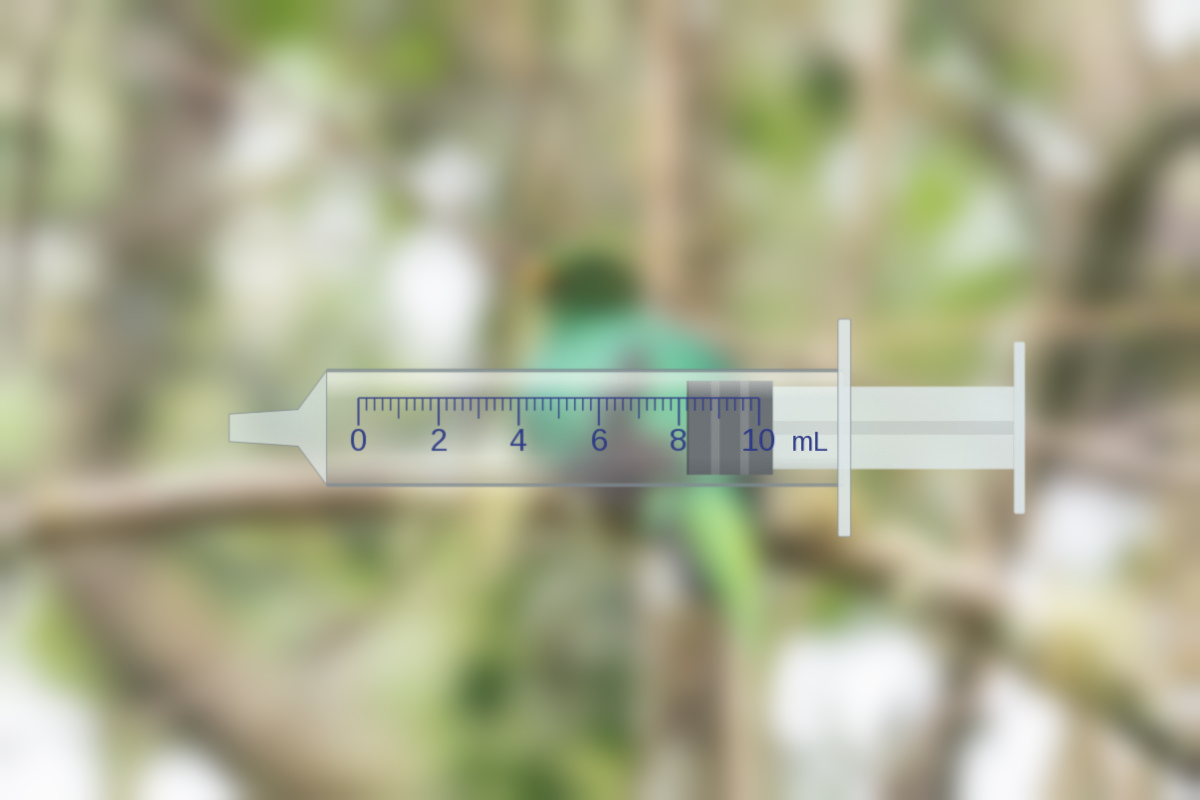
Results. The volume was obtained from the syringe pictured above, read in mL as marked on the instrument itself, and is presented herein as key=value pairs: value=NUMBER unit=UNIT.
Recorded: value=8.2 unit=mL
